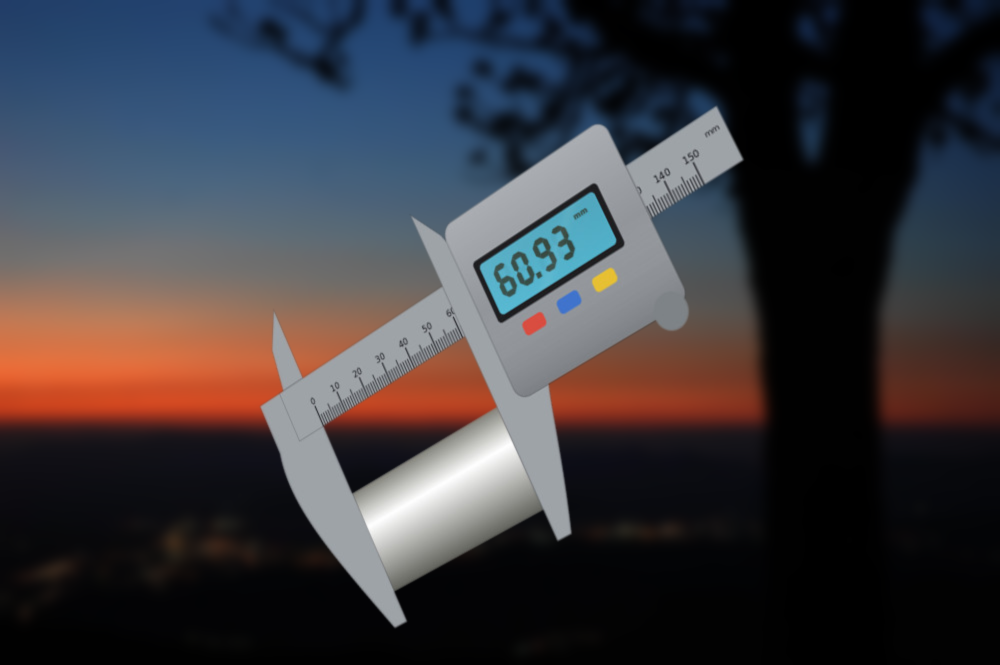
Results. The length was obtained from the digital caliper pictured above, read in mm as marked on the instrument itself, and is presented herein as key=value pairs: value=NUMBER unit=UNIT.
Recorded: value=60.93 unit=mm
